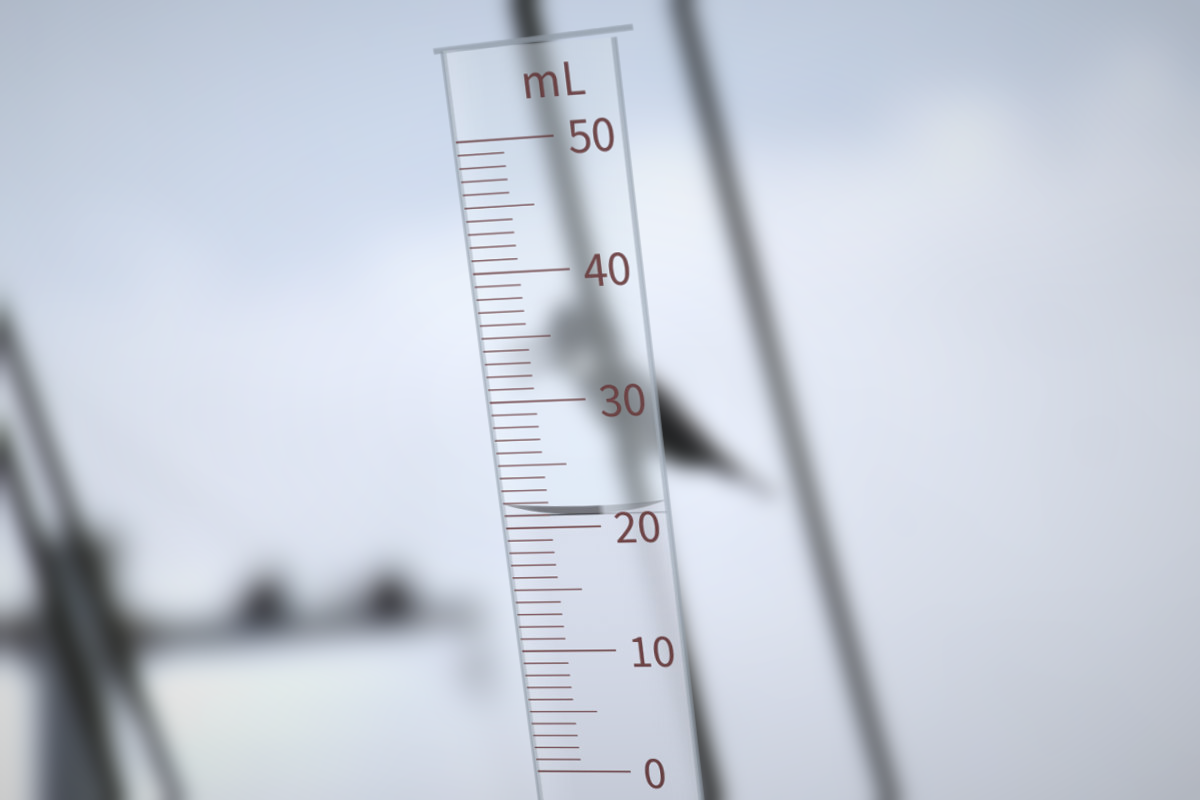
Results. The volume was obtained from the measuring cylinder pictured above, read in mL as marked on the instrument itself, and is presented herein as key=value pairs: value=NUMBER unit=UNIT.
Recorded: value=21 unit=mL
